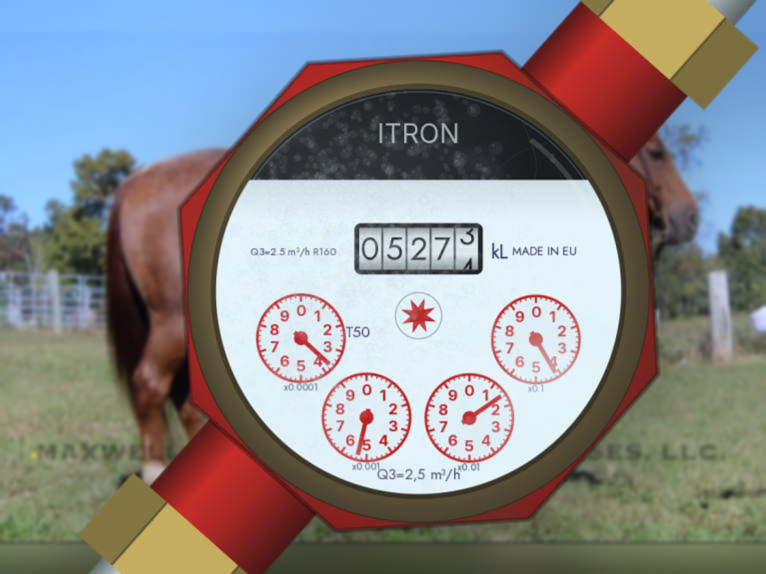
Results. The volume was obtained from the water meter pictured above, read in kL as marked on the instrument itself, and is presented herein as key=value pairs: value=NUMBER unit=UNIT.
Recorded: value=5273.4153 unit=kL
